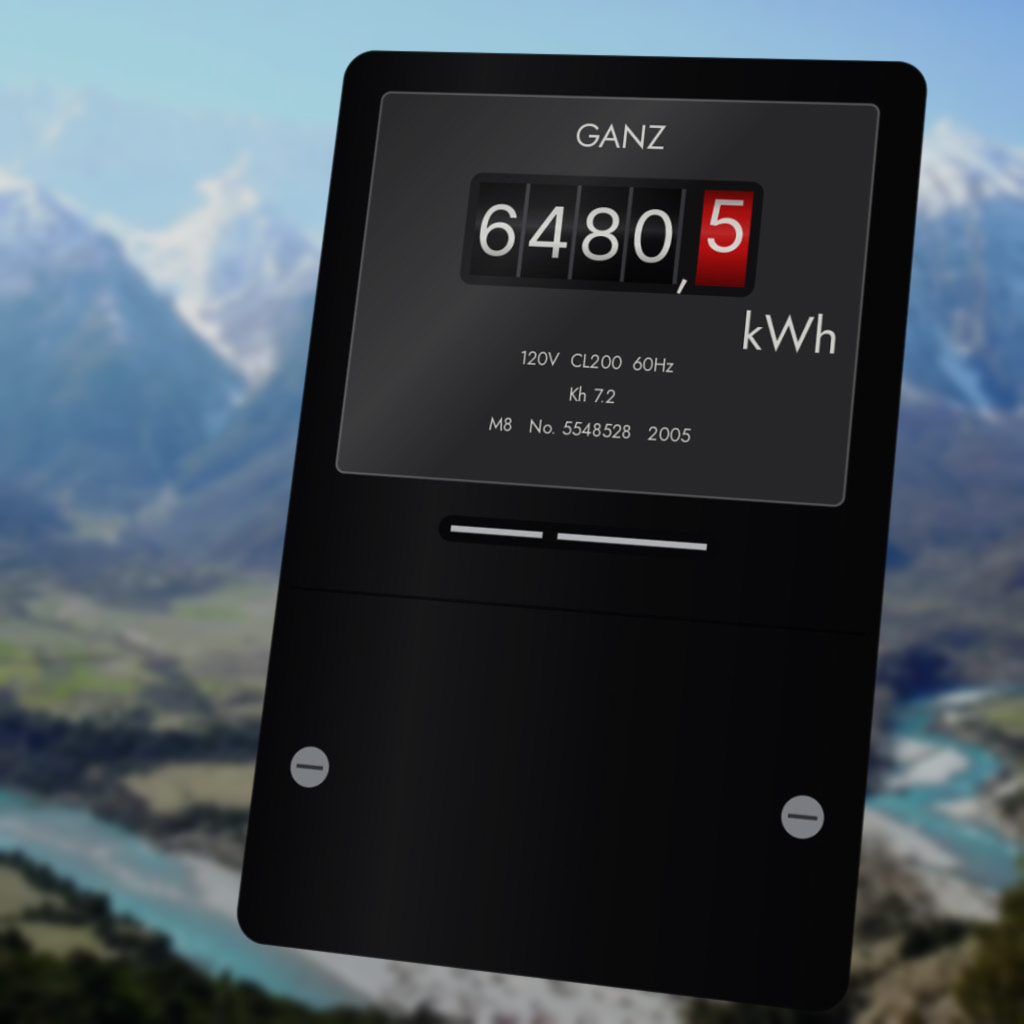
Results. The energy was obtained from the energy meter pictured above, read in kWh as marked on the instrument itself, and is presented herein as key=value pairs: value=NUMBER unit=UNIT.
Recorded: value=6480.5 unit=kWh
